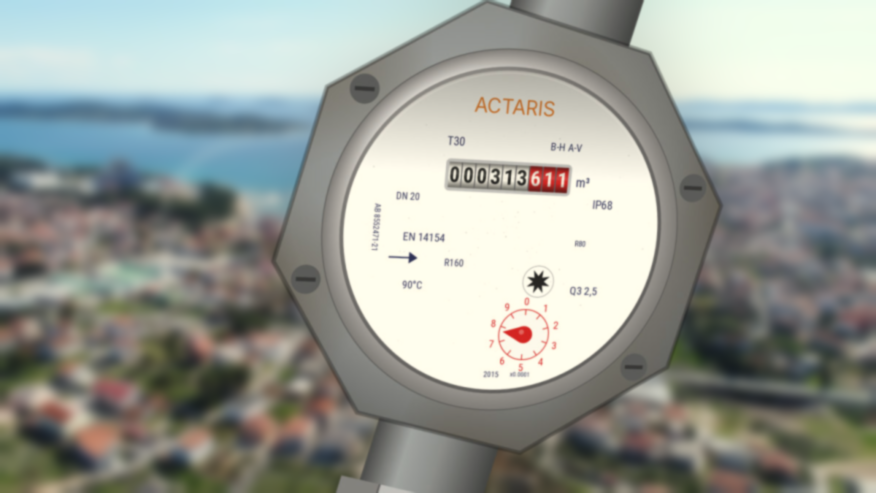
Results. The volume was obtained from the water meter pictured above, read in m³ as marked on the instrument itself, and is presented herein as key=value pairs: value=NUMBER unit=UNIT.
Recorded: value=313.6117 unit=m³
